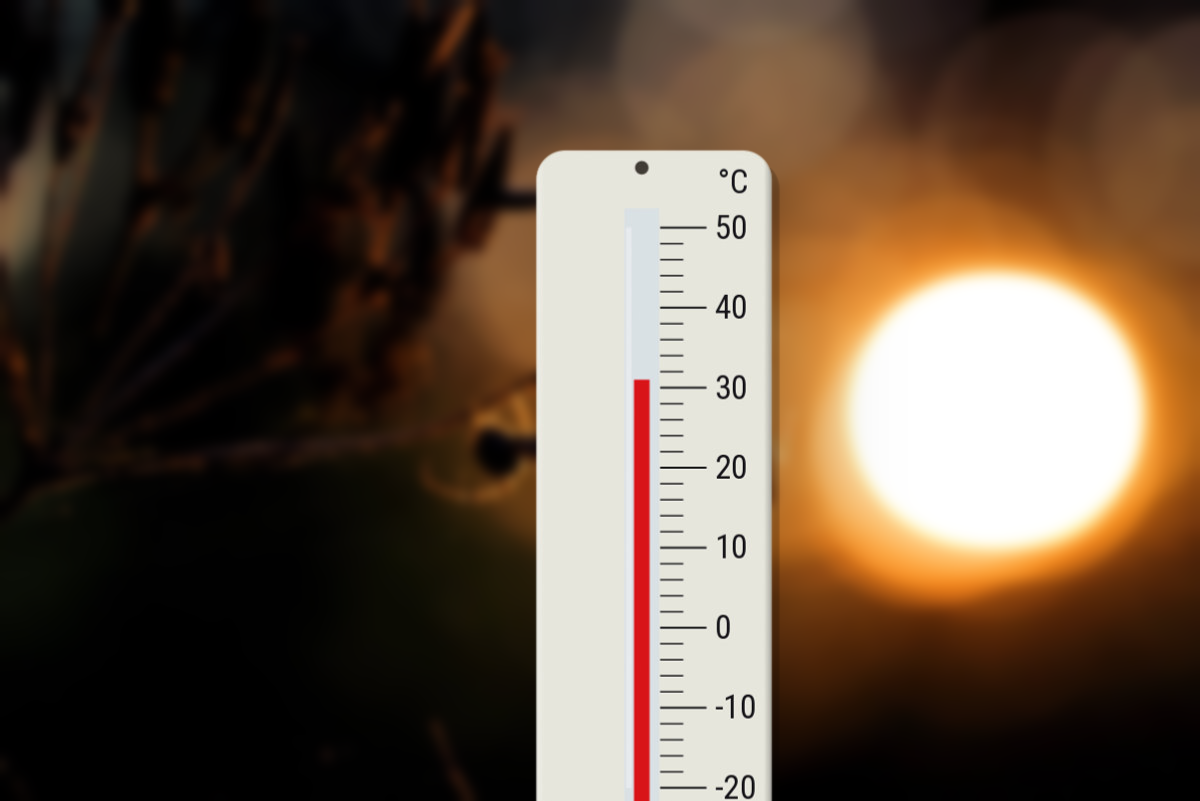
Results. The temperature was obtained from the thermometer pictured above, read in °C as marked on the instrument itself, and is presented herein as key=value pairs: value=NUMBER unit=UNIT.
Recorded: value=31 unit=°C
